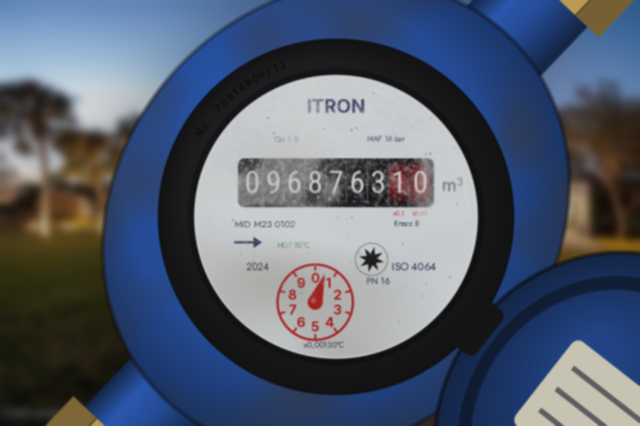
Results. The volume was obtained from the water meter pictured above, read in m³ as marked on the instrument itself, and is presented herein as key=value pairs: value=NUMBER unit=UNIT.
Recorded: value=968763.100 unit=m³
